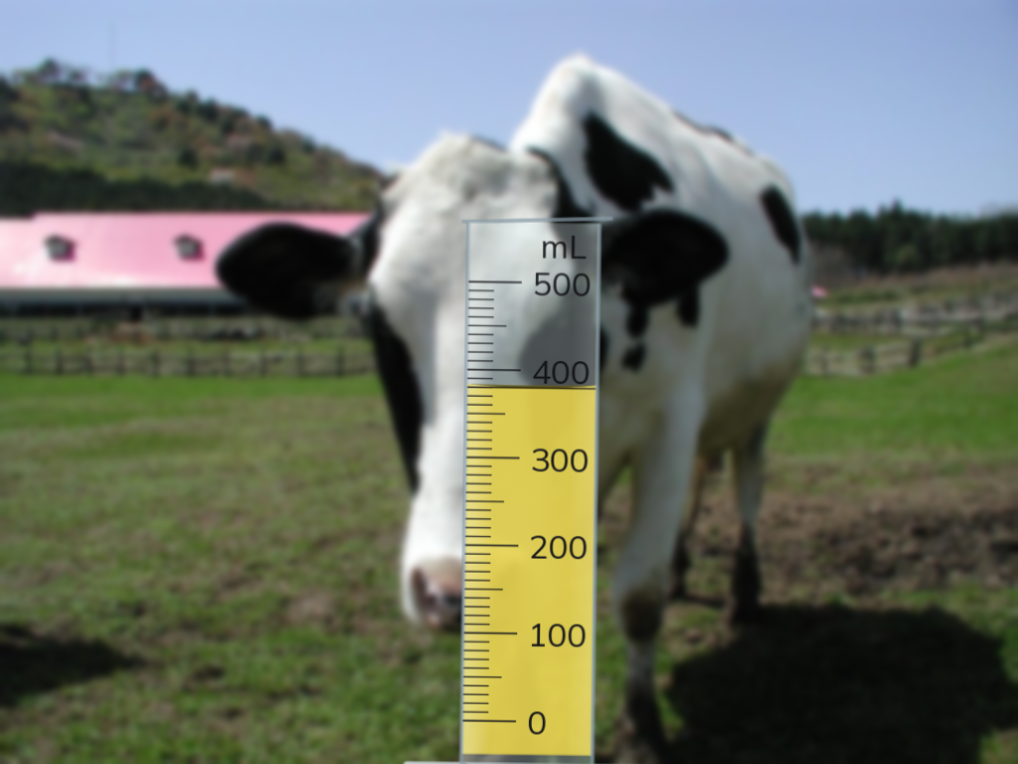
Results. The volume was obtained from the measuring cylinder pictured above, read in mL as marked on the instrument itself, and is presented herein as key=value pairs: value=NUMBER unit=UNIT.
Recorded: value=380 unit=mL
